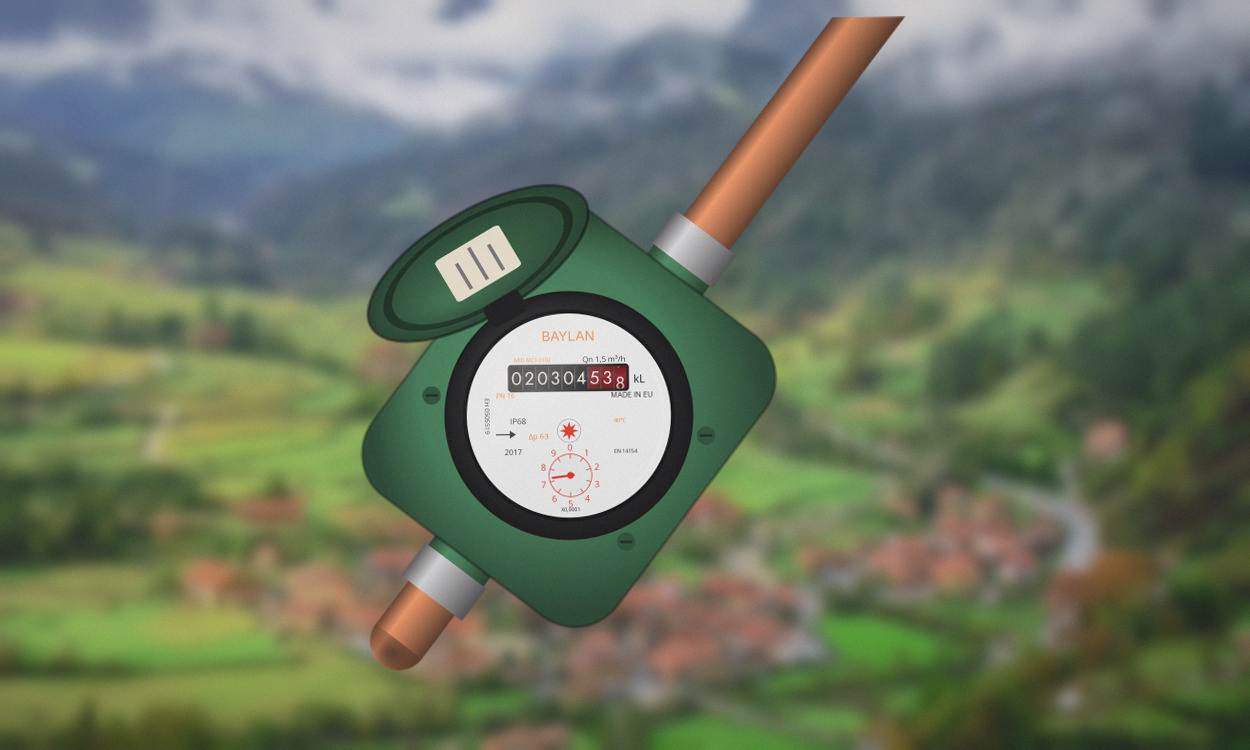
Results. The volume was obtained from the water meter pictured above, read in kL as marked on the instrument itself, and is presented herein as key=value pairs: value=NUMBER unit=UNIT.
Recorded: value=20304.5377 unit=kL
